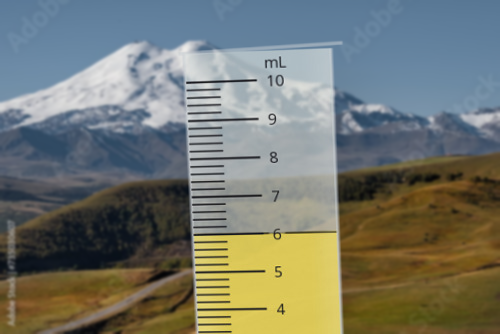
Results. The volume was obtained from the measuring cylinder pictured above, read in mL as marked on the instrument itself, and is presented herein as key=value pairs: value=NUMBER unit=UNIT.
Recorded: value=6 unit=mL
